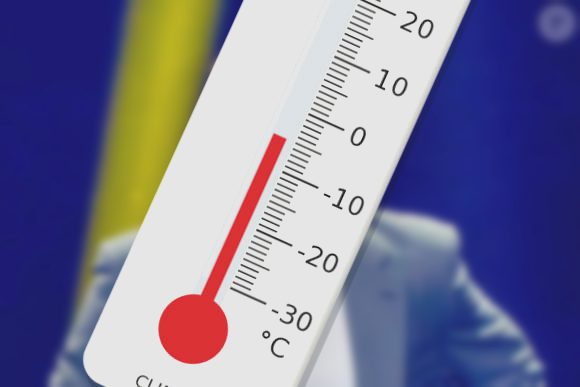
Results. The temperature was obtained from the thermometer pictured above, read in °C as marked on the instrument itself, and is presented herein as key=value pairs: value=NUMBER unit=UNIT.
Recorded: value=-5 unit=°C
